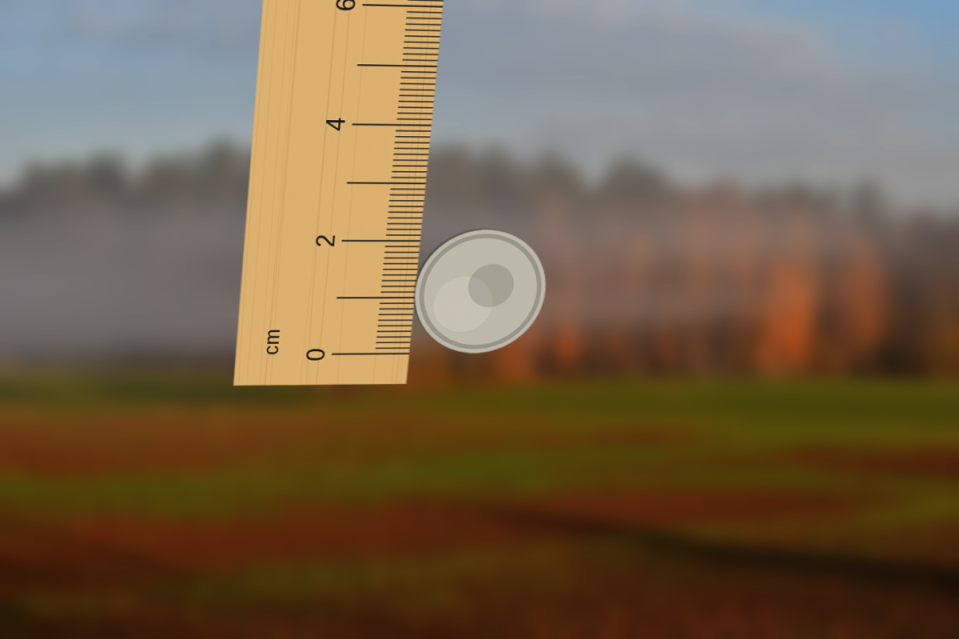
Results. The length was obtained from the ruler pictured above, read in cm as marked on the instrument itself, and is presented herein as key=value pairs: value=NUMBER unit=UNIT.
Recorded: value=2.2 unit=cm
